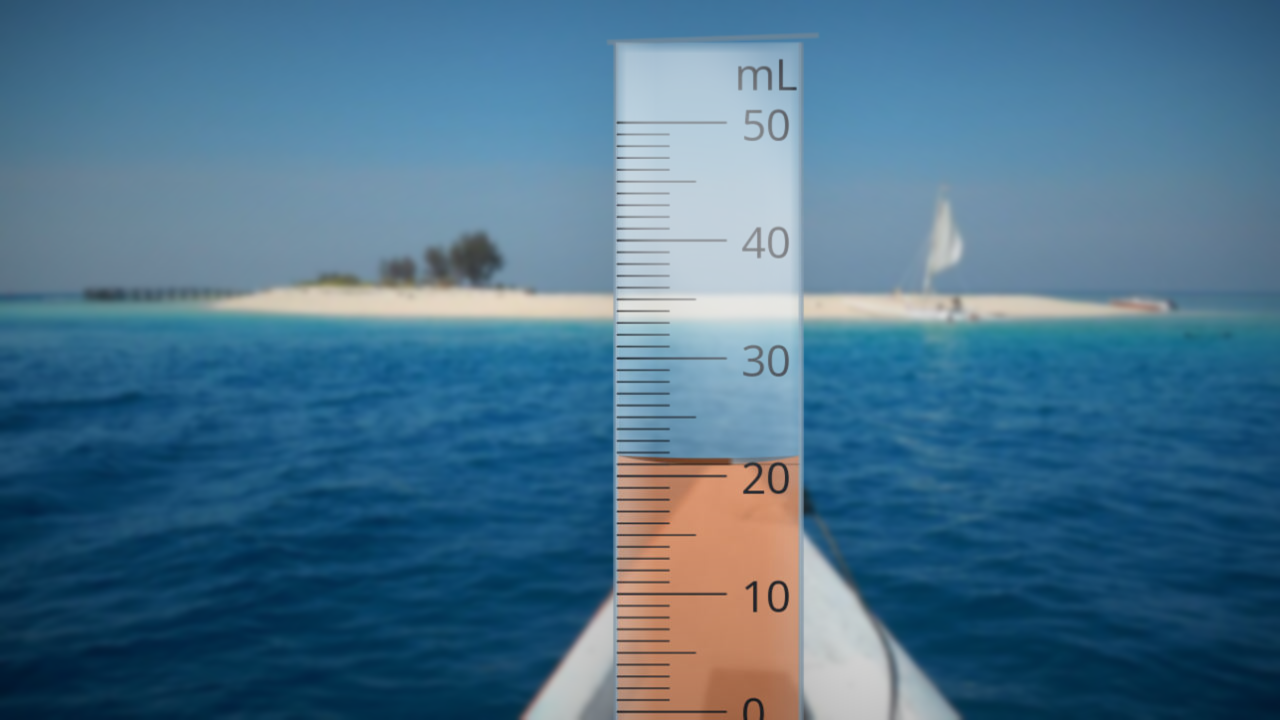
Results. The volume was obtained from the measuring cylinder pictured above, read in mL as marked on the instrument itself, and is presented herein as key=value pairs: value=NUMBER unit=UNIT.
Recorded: value=21 unit=mL
